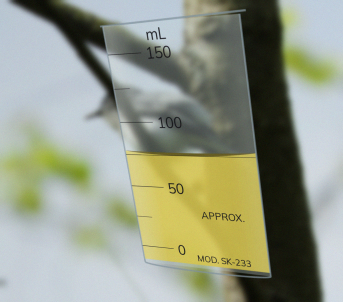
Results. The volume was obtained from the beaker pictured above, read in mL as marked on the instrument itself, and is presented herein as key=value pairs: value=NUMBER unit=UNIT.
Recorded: value=75 unit=mL
